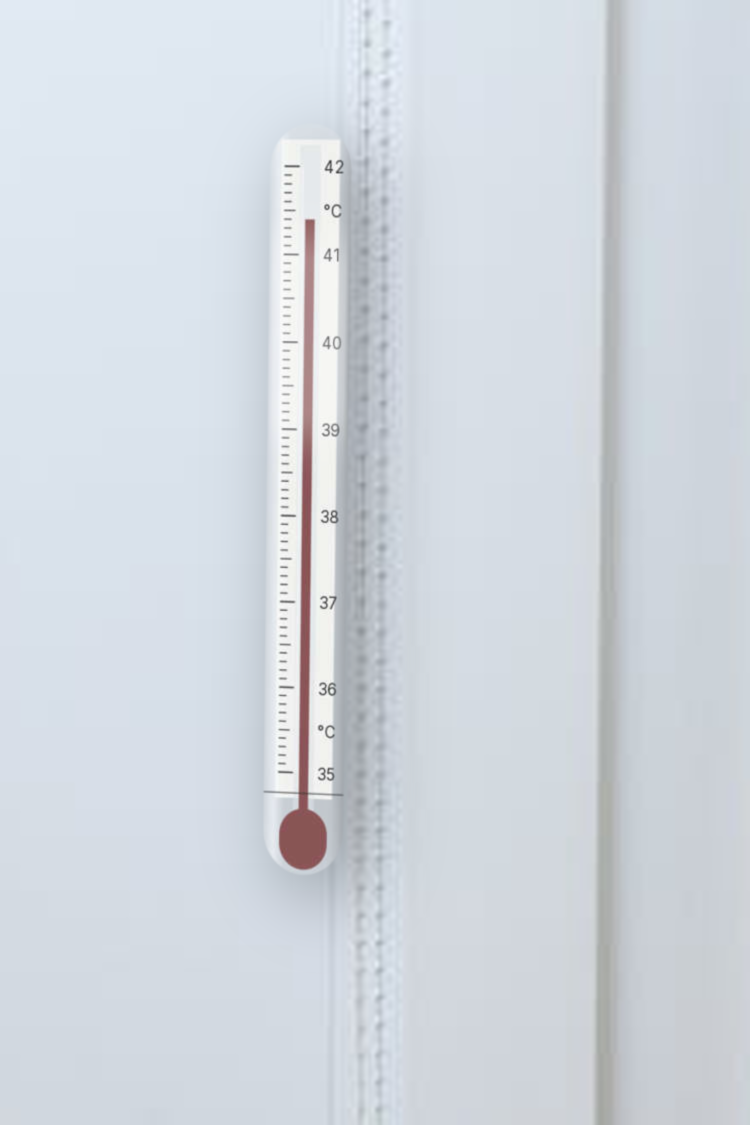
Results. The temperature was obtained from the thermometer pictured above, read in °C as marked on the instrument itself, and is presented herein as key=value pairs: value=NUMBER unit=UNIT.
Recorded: value=41.4 unit=°C
